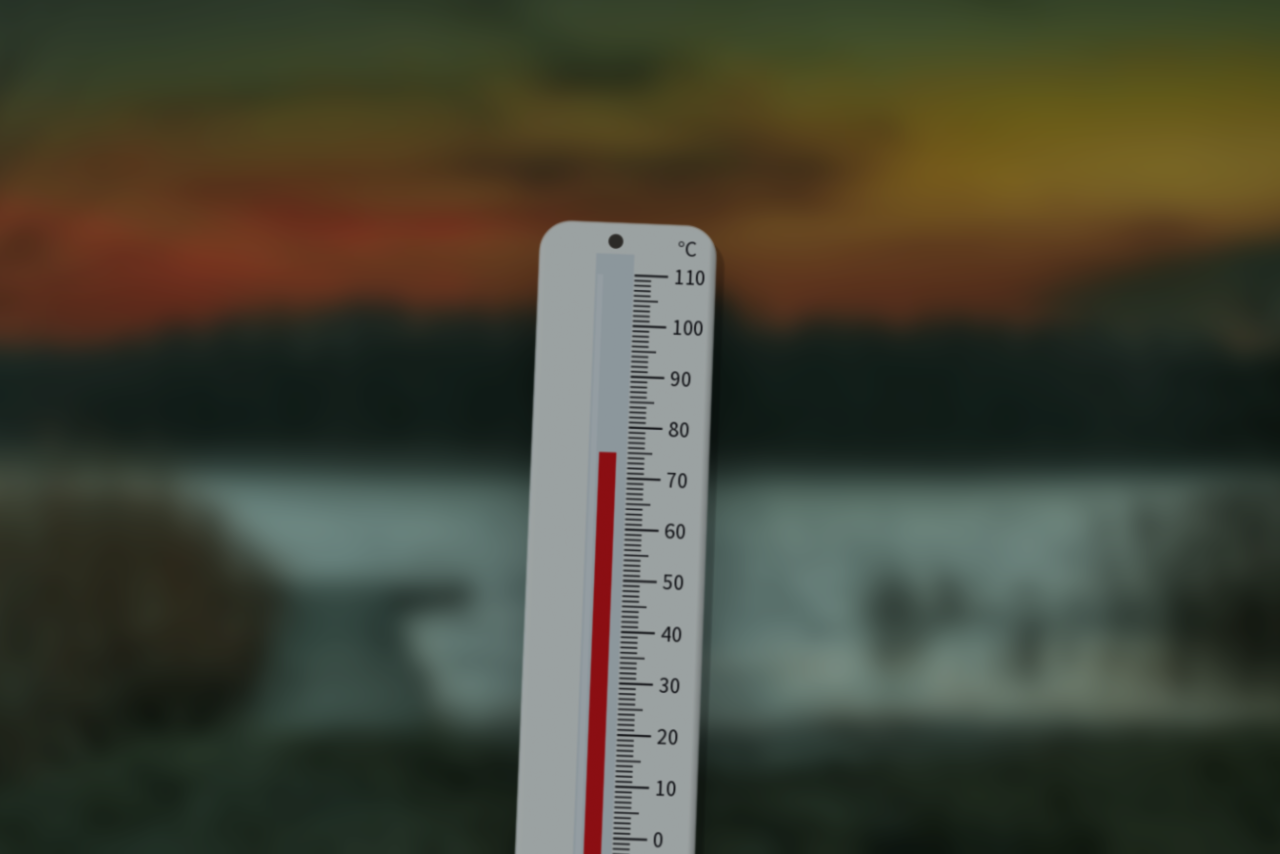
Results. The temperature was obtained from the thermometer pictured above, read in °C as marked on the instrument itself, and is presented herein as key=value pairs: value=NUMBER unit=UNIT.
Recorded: value=75 unit=°C
